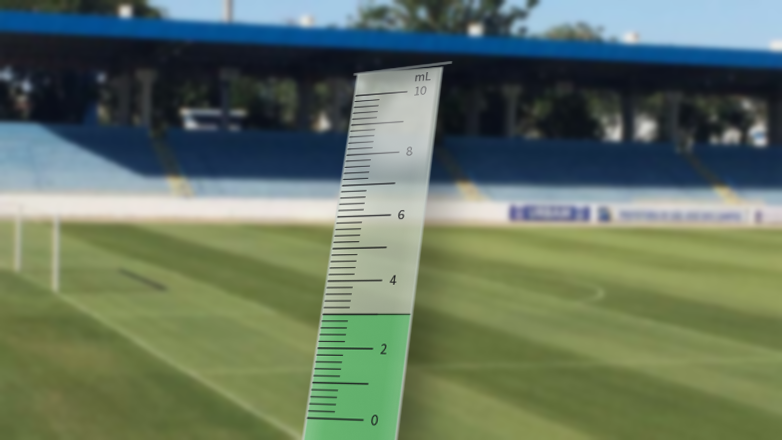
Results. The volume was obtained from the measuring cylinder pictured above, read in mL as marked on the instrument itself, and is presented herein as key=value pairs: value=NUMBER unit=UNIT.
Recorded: value=3 unit=mL
